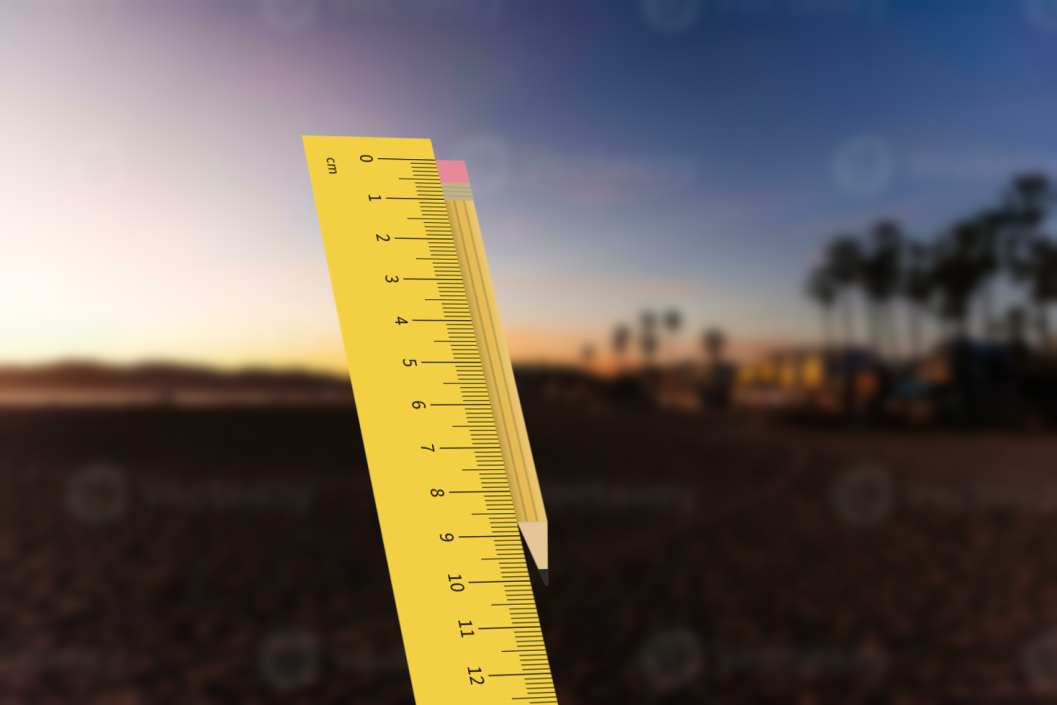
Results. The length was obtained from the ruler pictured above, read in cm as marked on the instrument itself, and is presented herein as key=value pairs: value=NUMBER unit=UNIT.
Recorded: value=10.1 unit=cm
